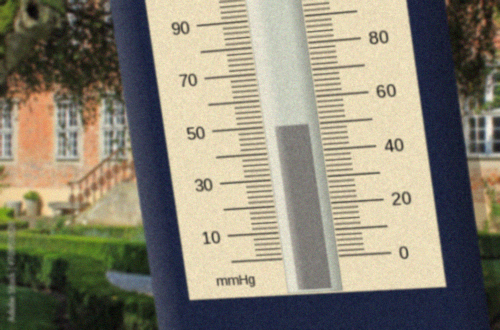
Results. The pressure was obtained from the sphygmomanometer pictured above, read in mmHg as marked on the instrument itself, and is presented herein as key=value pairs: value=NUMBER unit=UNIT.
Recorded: value=50 unit=mmHg
